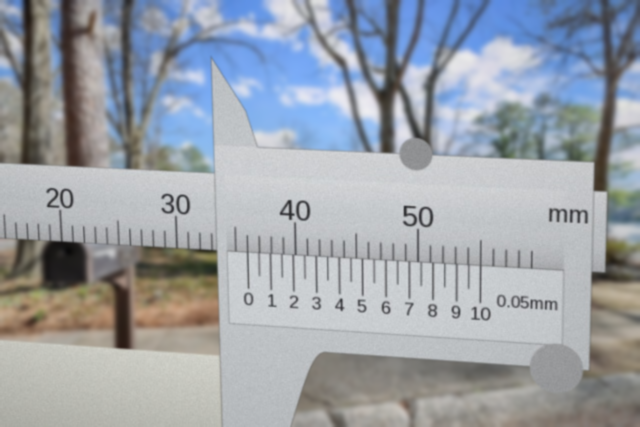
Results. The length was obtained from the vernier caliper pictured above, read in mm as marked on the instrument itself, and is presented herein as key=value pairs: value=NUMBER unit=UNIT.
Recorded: value=36.0 unit=mm
